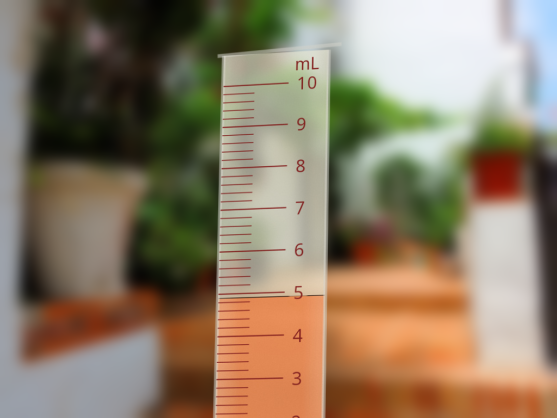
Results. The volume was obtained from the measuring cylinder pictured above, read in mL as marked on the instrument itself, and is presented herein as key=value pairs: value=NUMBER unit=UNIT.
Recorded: value=4.9 unit=mL
